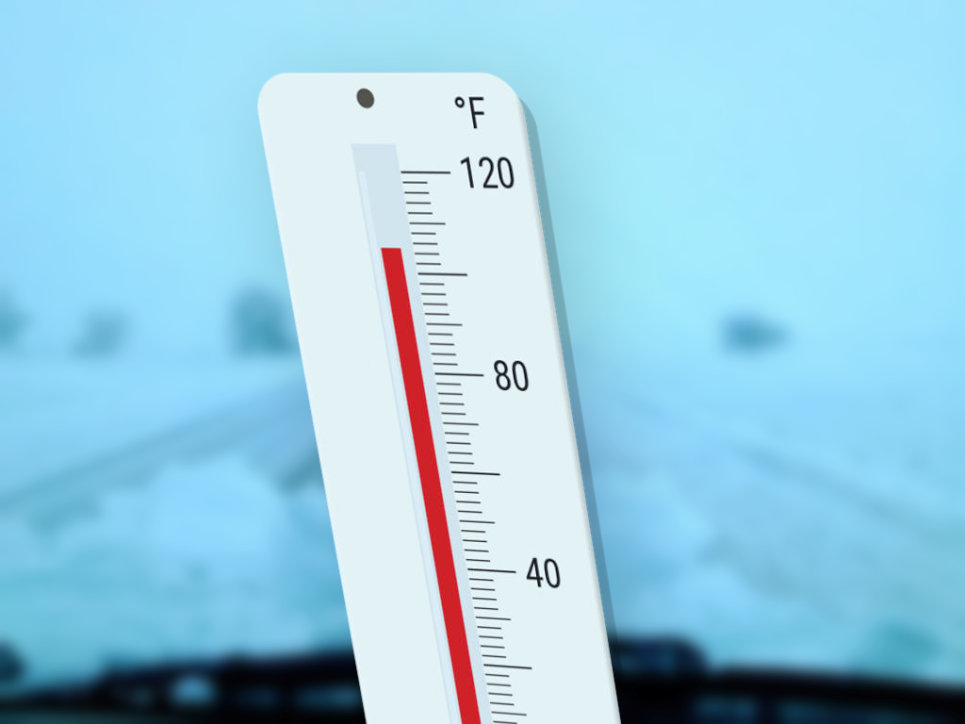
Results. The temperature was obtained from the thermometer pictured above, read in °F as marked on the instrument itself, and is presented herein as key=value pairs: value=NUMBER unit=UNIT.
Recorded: value=105 unit=°F
